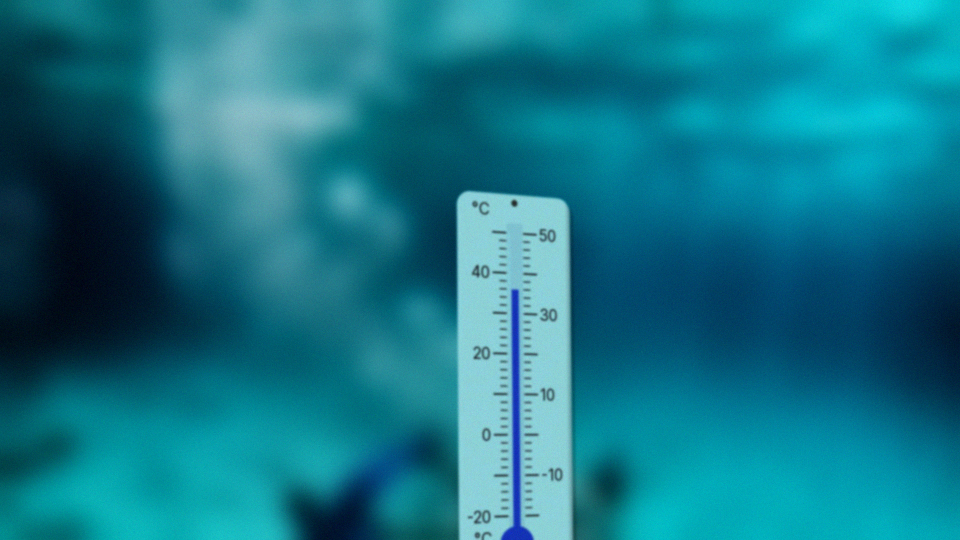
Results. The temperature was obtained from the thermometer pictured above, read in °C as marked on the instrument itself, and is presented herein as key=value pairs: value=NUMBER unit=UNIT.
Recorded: value=36 unit=°C
